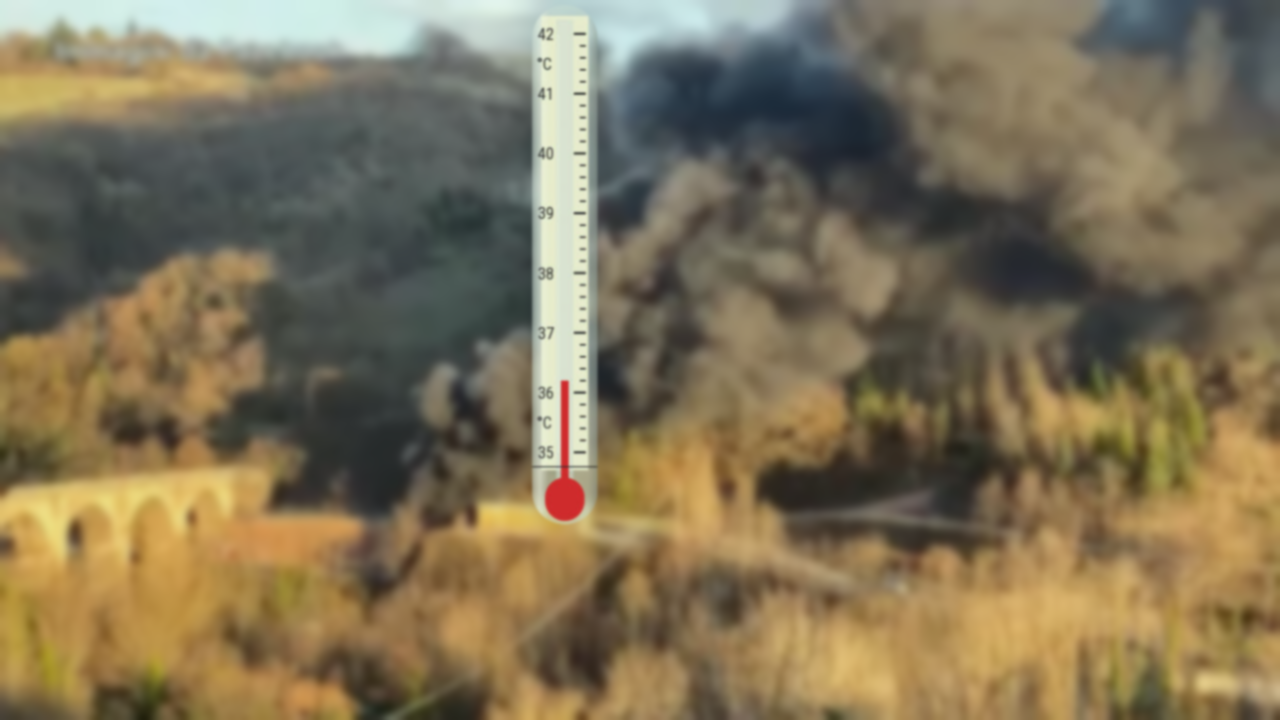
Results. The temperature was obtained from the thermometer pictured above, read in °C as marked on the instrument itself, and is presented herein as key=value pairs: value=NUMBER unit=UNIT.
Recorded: value=36.2 unit=°C
